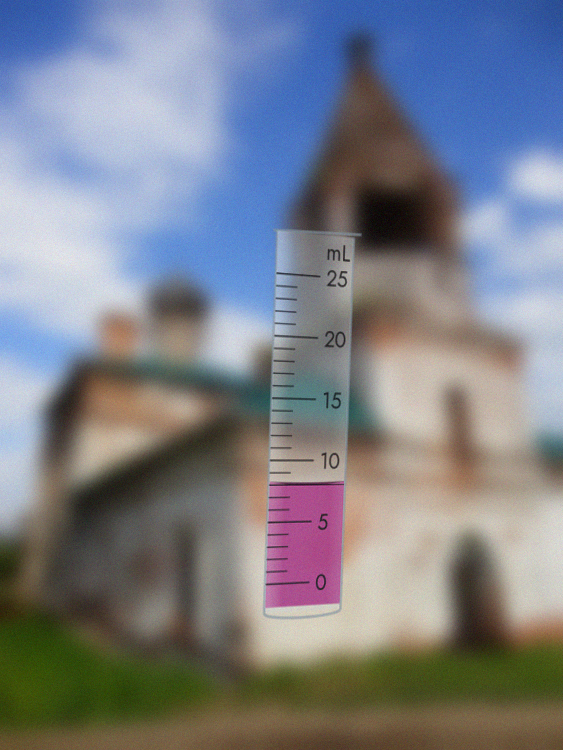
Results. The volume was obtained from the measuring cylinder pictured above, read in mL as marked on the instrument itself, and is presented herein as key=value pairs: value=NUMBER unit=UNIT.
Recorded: value=8 unit=mL
